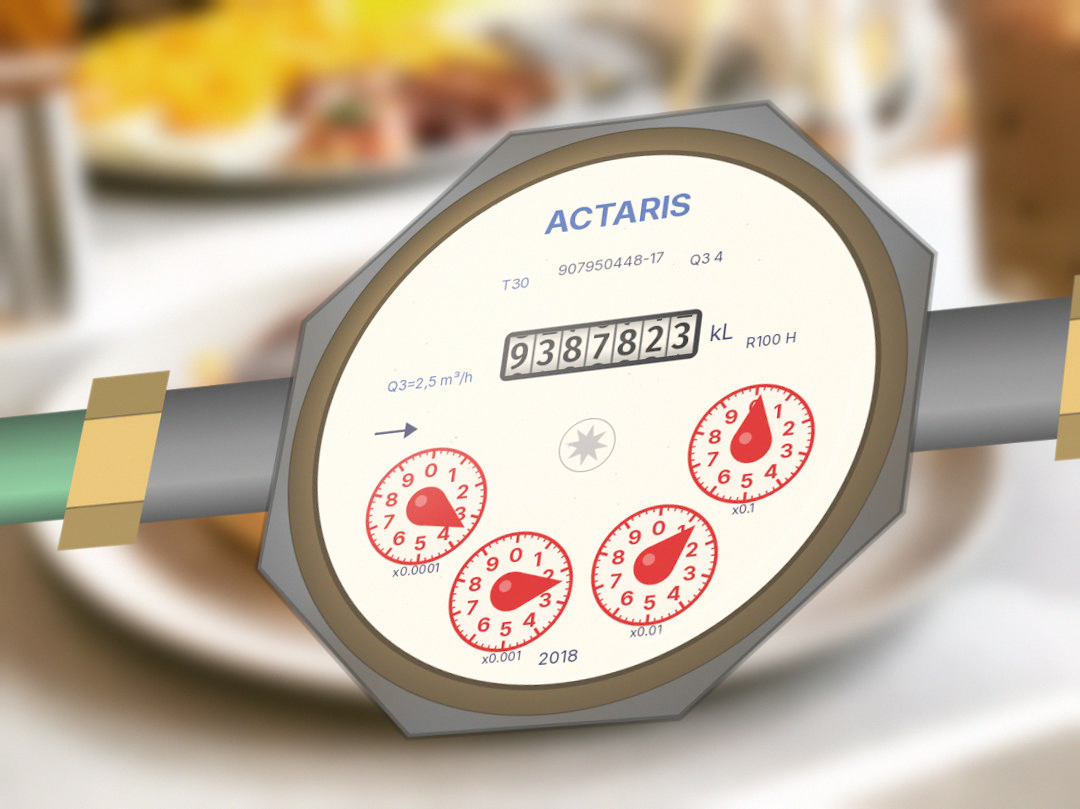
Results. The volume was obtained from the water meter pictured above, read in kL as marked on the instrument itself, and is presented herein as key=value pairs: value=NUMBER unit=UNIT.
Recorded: value=9387823.0123 unit=kL
